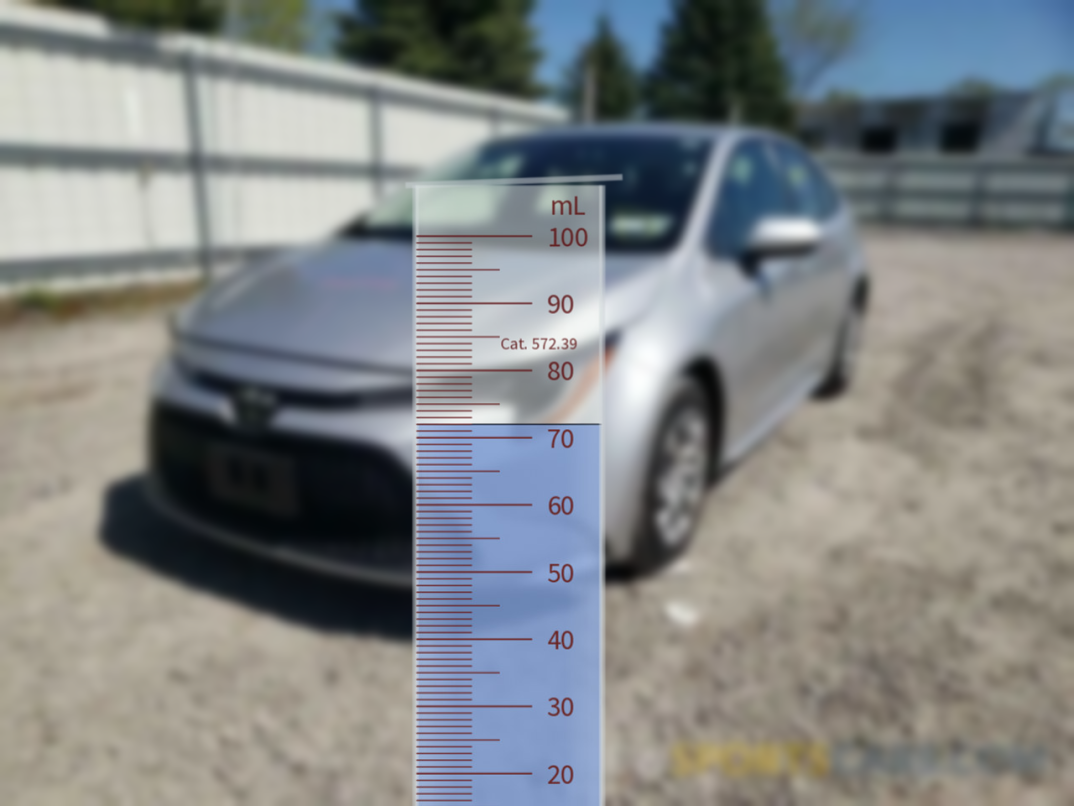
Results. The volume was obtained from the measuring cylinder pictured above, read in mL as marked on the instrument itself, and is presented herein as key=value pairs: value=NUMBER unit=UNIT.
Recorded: value=72 unit=mL
